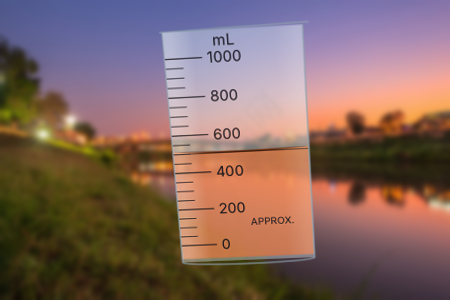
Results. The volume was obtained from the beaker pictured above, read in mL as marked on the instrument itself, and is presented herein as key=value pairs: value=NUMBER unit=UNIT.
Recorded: value=500 unit=mL
